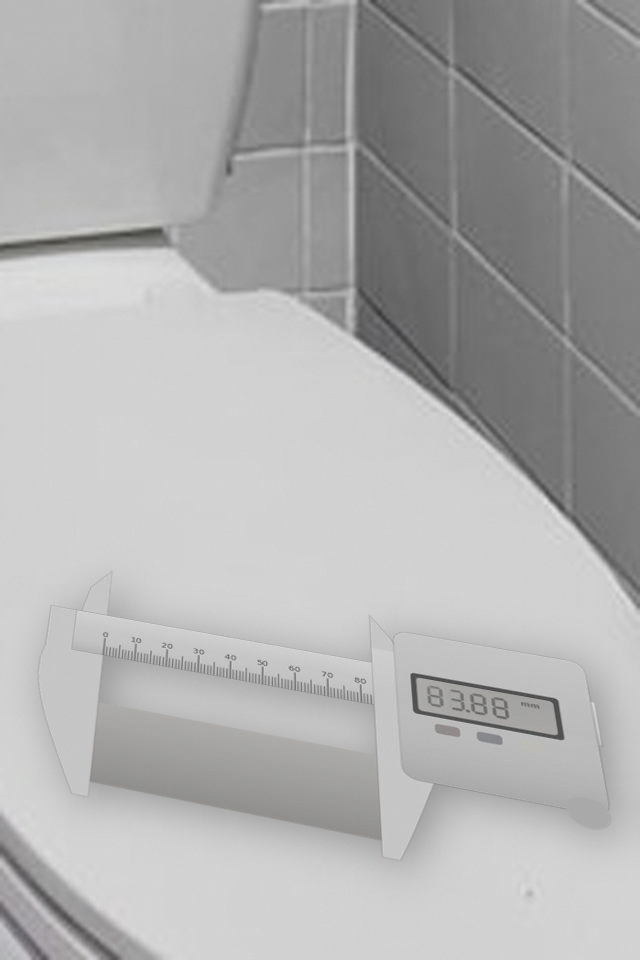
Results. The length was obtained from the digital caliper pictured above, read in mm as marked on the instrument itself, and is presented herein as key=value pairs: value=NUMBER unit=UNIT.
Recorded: value=83.88 unit=mm
